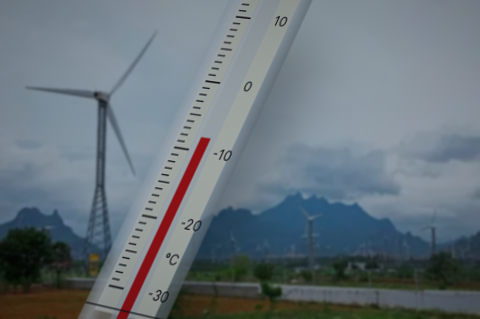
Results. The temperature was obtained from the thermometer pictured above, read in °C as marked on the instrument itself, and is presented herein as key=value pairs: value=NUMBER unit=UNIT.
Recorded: value=-8 unit=°C
